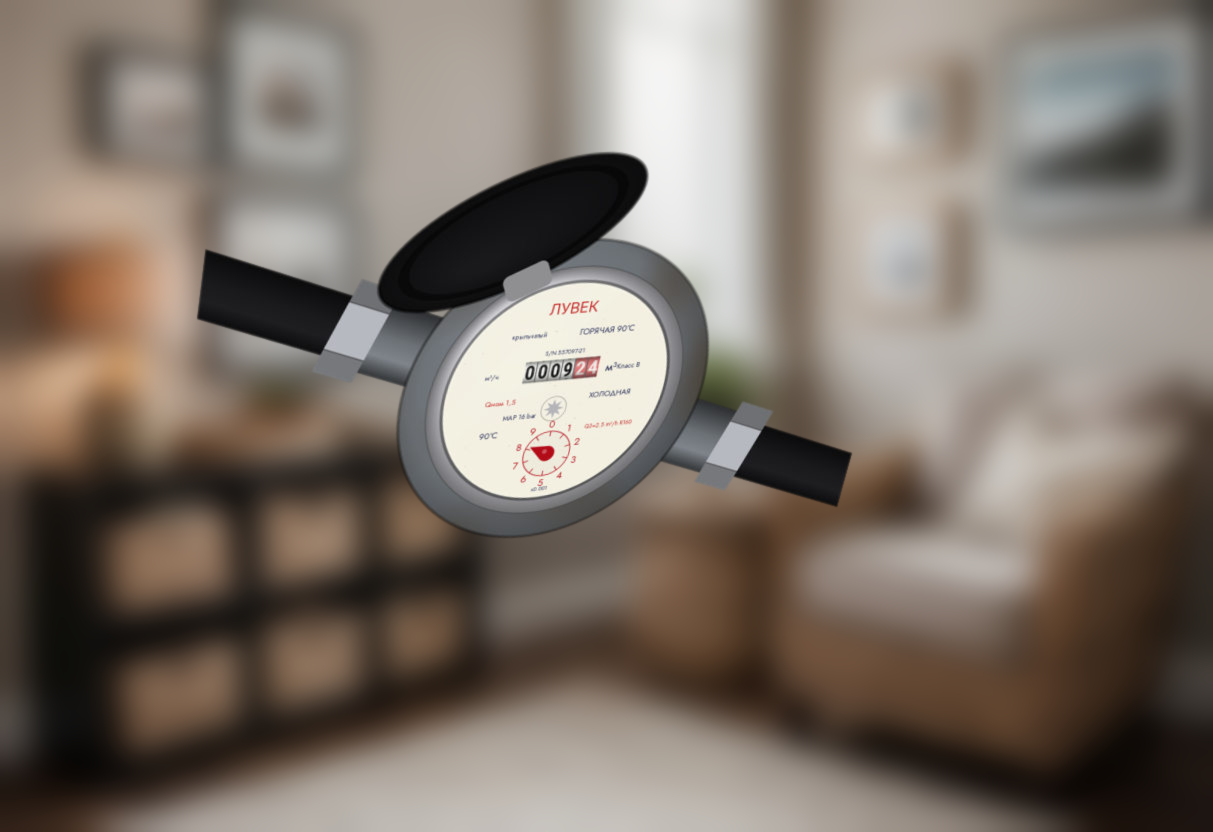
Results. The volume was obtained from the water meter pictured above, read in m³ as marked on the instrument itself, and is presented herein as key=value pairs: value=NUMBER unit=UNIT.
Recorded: value=9.248 unit=m³
